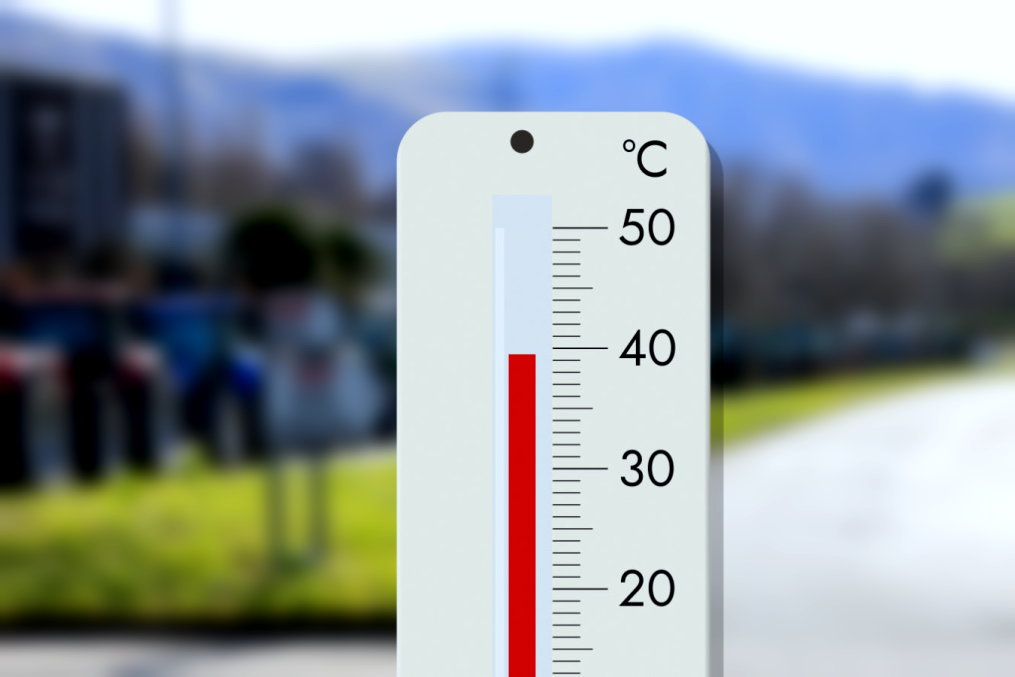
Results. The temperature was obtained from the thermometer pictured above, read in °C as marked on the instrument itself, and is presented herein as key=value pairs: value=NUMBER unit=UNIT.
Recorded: value=39.5 unit=°C
